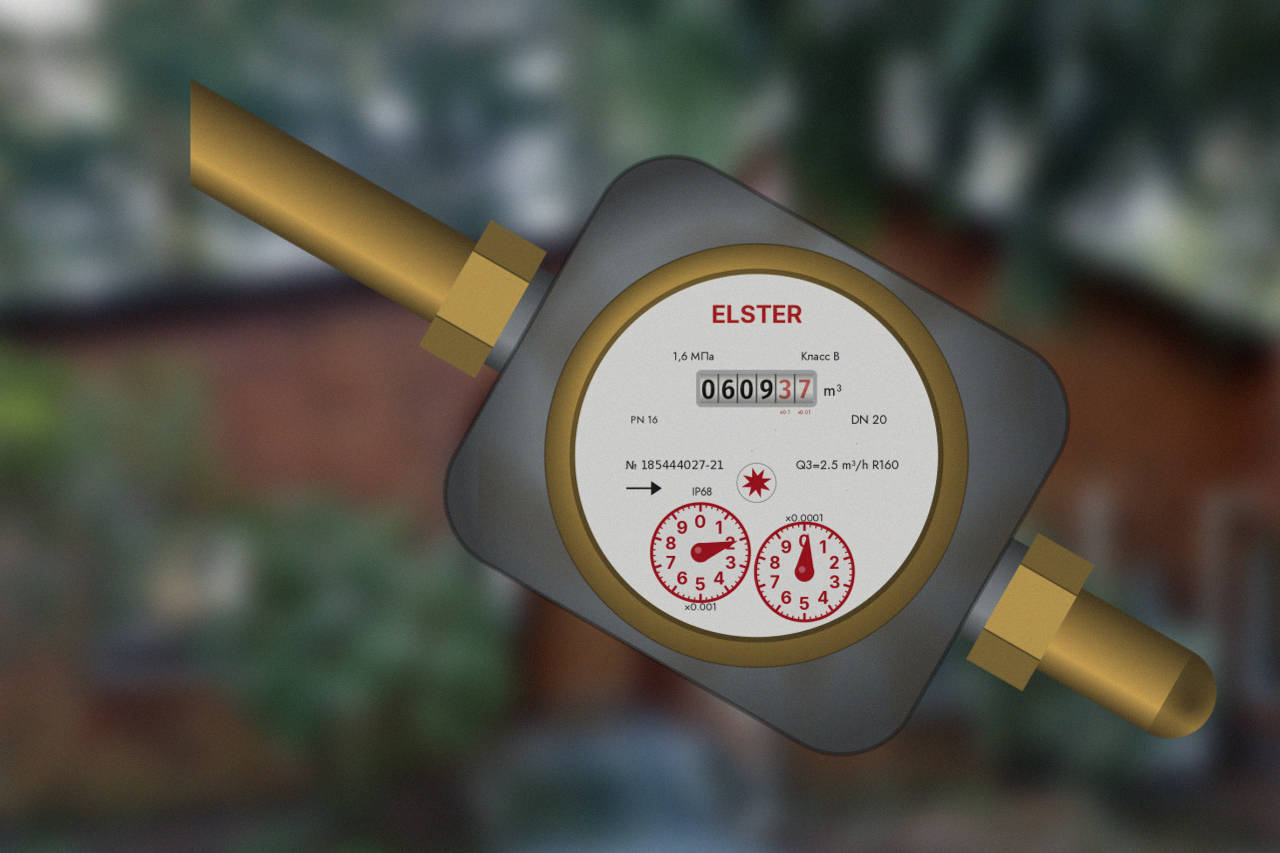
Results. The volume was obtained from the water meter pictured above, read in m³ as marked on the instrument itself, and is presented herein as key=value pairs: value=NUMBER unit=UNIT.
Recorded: value=609.3720 unit=m³
